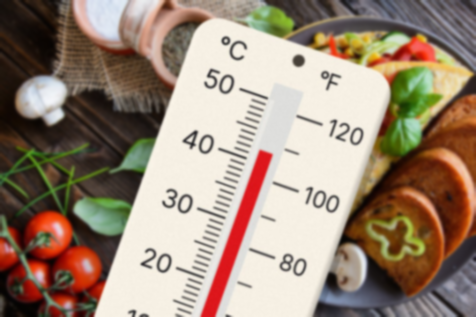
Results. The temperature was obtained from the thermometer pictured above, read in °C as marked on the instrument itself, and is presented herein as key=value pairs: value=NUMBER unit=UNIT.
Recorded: value=42 unit=°C
